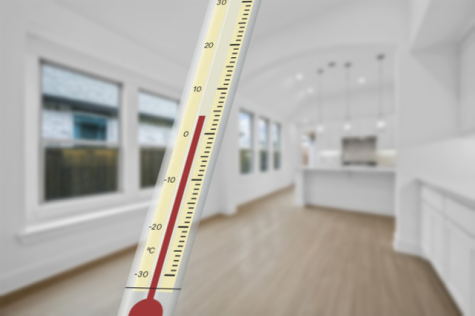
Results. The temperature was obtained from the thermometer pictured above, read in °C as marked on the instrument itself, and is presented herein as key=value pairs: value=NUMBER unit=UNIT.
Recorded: value=4 unit=°C
